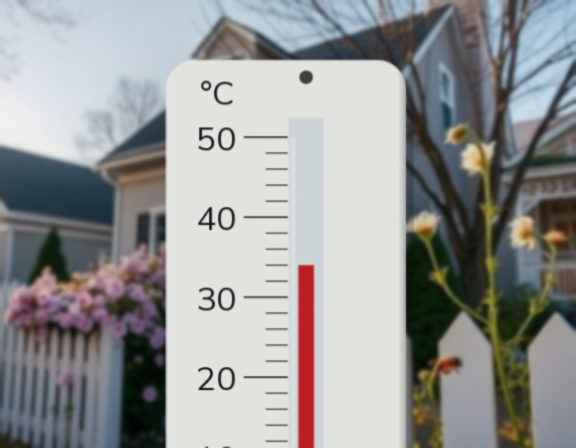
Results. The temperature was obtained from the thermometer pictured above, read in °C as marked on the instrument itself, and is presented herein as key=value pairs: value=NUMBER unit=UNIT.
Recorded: value=34 unit=°C
